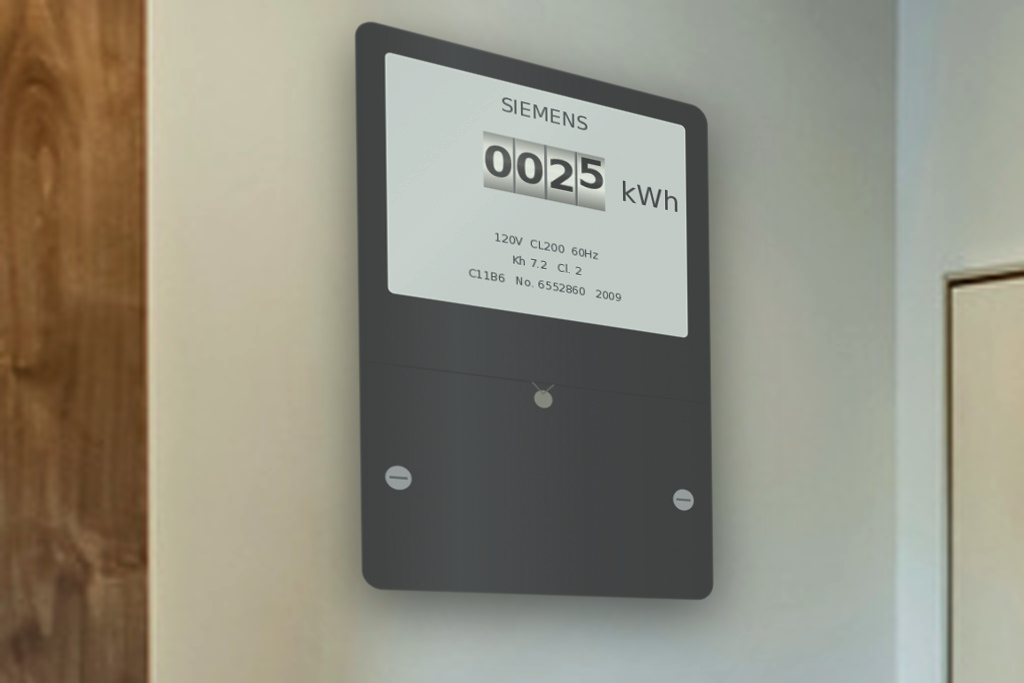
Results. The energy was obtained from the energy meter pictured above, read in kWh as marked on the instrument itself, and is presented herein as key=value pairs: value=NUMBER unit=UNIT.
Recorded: value=25 unit=kWh
